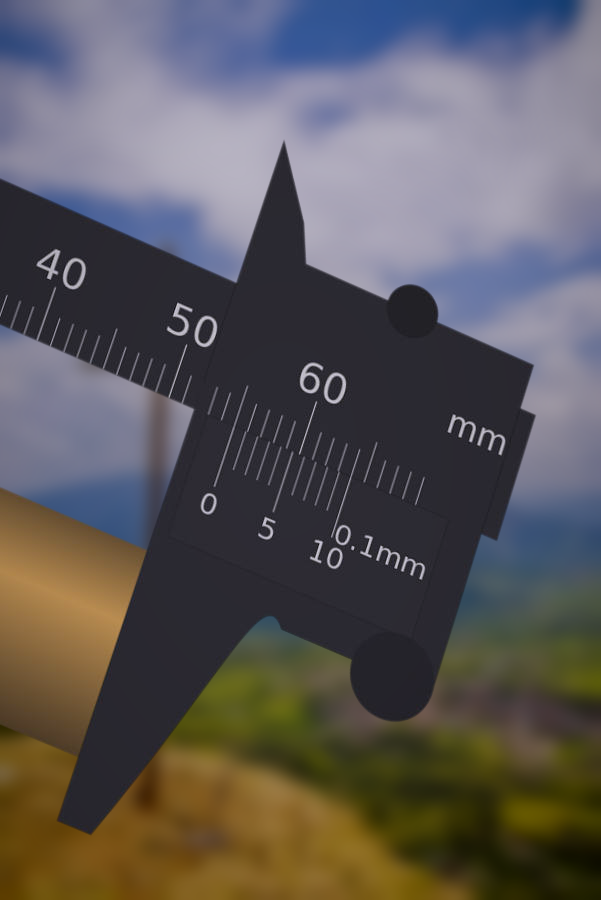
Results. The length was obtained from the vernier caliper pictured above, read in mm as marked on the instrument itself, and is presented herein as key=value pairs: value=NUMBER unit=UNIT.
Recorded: value=55.0 unit=mm
